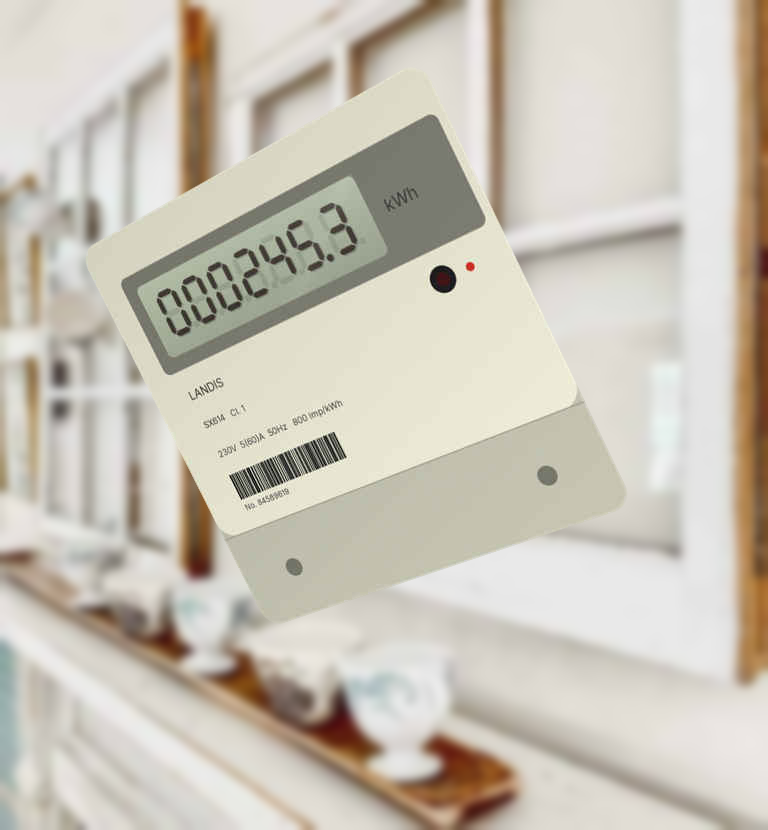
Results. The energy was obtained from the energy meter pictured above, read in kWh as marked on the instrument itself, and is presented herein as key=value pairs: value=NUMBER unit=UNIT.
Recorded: value=245.3 unit=kWh
